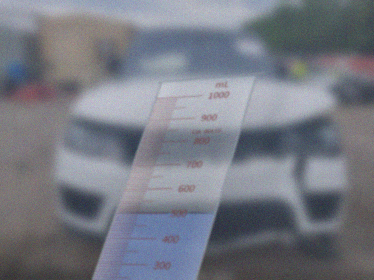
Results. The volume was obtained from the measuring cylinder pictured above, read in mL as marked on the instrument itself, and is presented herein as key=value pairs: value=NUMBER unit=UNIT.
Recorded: value=500 unit=mL
